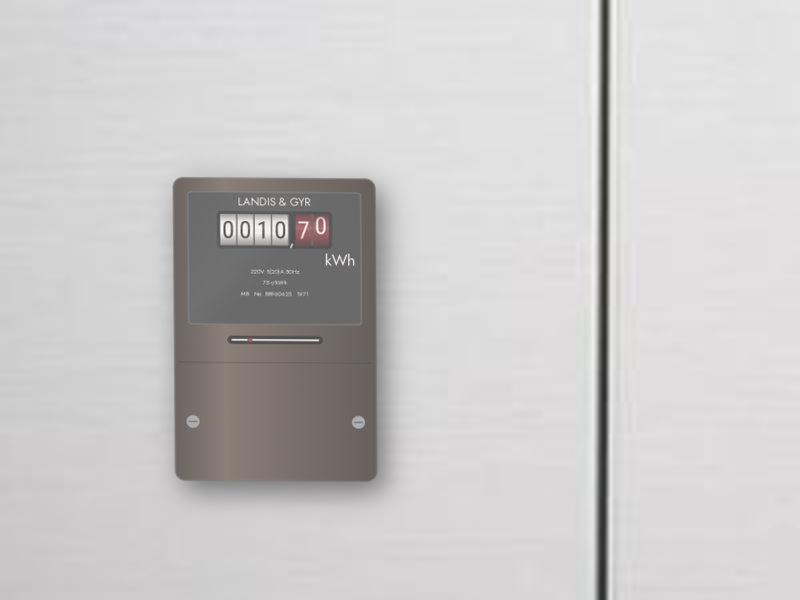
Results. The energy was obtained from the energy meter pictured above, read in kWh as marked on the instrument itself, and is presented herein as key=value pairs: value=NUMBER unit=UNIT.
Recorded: value=10.70 unit=kWh
